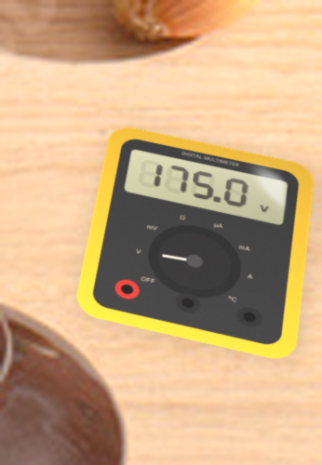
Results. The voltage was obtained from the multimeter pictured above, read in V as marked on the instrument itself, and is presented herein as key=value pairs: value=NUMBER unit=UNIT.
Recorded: value=175.0 unit=V
